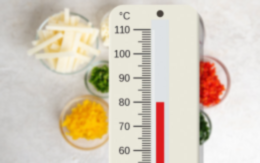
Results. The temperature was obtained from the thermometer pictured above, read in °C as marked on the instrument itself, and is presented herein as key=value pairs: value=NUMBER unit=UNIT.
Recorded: value=80 unit=°C
